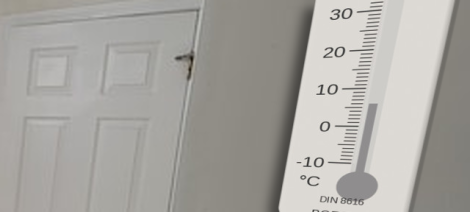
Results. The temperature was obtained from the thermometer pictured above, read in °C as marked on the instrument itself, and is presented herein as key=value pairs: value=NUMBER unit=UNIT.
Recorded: value=6 unit=°C
